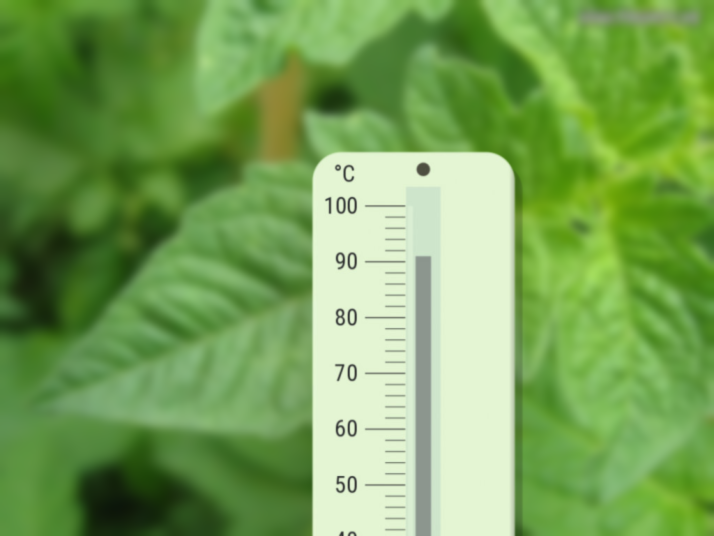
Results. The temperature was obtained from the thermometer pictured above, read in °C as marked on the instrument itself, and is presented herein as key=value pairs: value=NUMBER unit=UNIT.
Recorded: value=91 unit=°C
